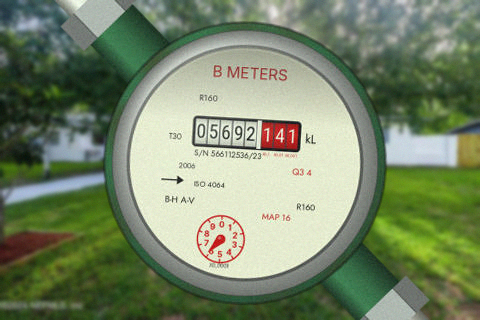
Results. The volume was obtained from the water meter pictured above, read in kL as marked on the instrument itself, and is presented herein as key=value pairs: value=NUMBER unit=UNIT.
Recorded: value=5692.1416 unit=kL
